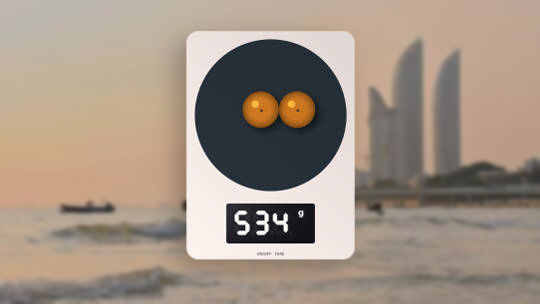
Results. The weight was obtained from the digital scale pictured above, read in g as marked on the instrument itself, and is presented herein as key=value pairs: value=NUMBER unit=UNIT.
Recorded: value=534 unit=g
